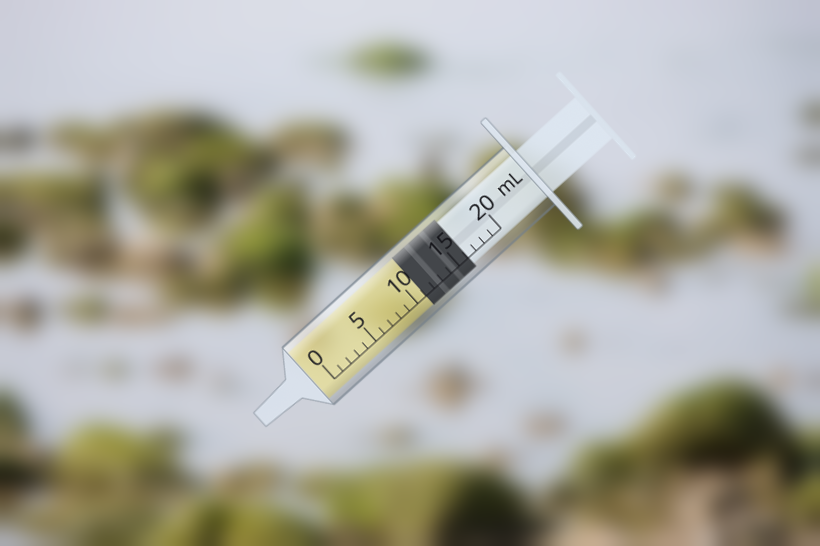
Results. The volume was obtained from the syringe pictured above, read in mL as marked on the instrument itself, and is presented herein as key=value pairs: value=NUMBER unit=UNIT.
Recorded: value=11 unit=mL
